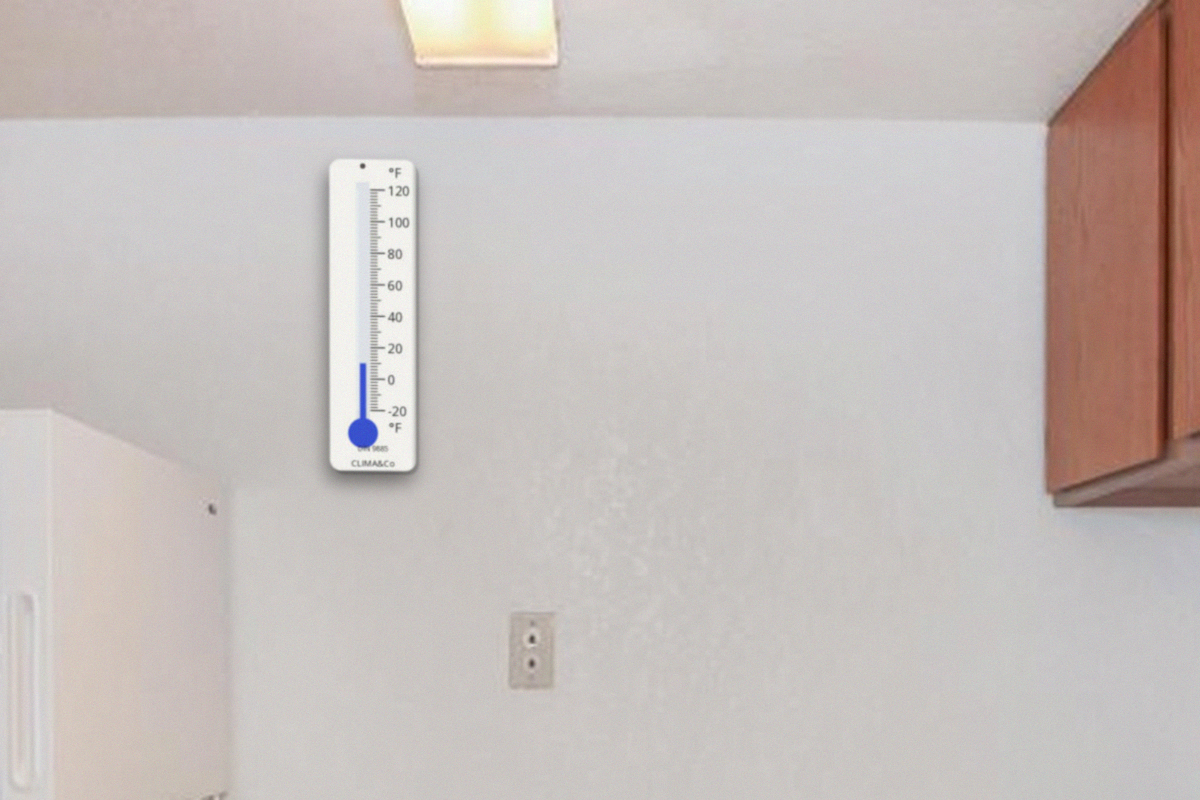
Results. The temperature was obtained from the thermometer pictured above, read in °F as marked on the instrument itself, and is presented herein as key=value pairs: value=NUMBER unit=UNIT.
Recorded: value=10 unit=°F
